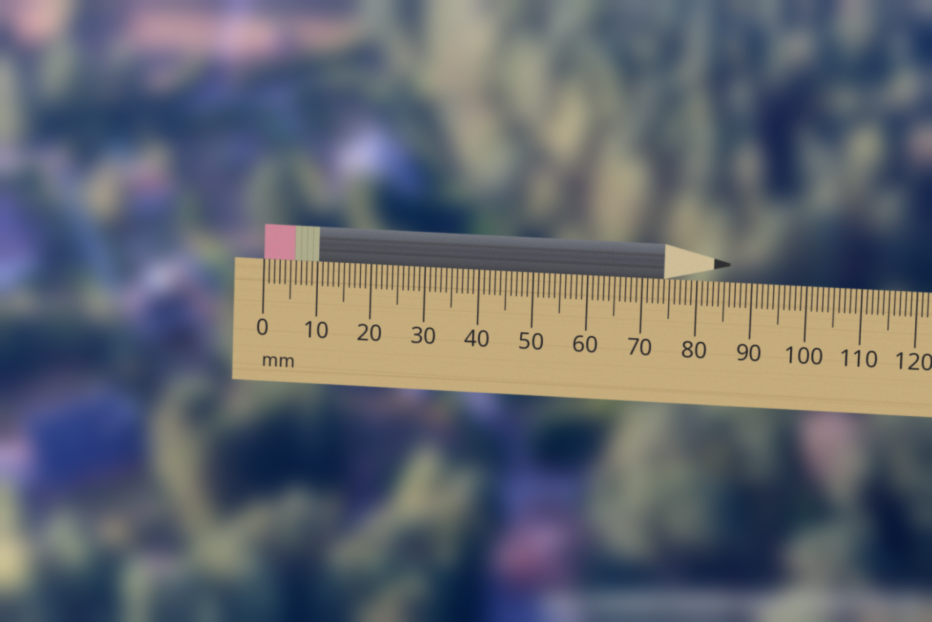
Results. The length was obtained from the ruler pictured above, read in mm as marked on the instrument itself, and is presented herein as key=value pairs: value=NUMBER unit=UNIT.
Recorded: value=86 unit=mm
